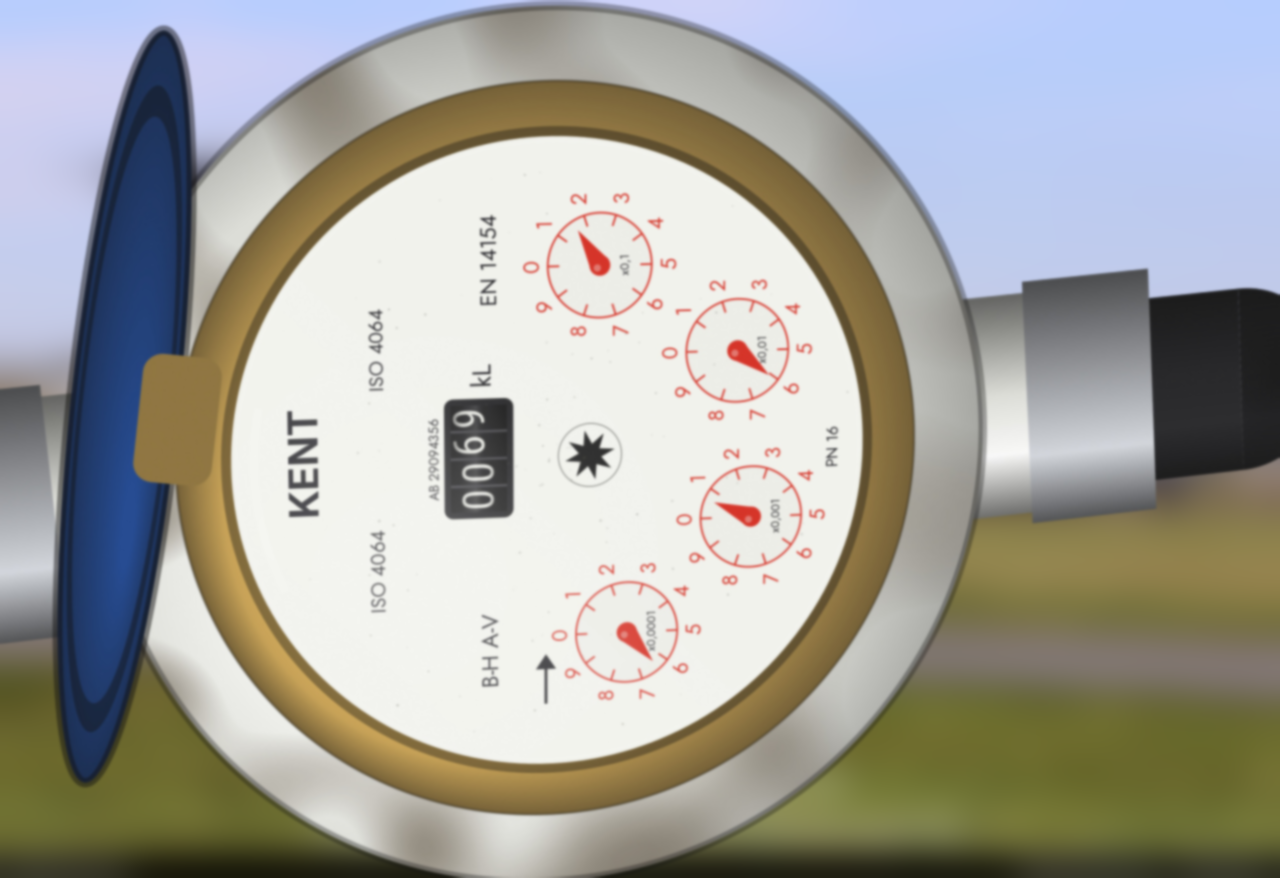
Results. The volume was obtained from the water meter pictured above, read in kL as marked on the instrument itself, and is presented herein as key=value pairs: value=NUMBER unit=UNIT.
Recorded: value=69.1606 unit=kL
